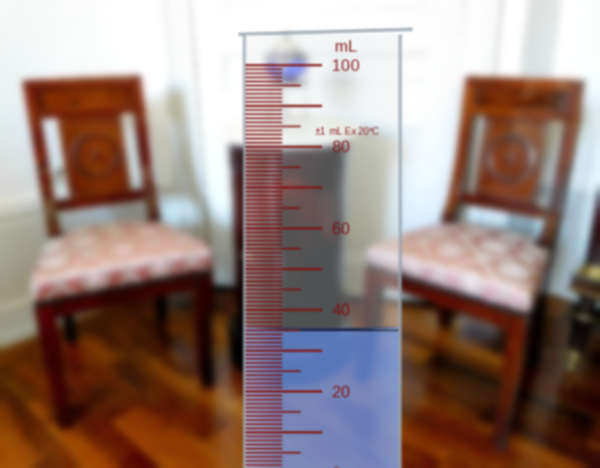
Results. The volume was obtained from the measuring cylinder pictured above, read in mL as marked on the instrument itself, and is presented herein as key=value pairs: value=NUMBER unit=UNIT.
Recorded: value=35 unit=mL
